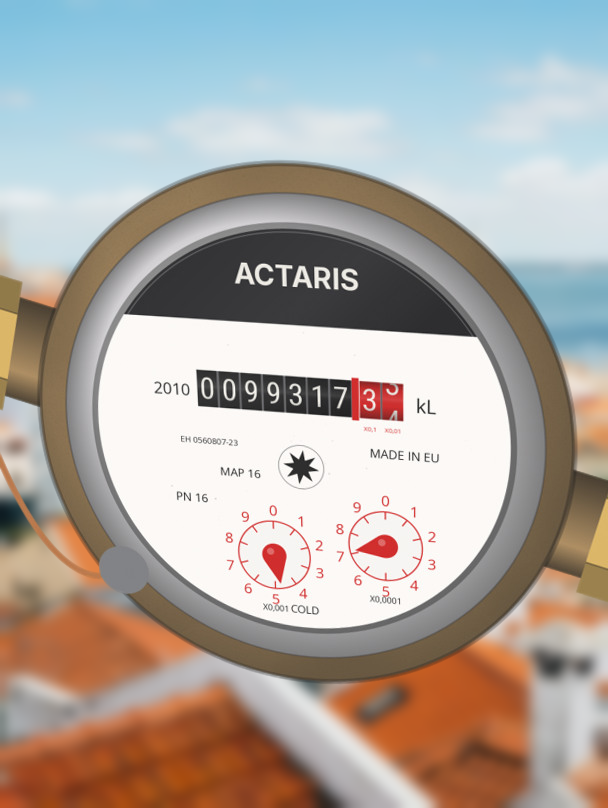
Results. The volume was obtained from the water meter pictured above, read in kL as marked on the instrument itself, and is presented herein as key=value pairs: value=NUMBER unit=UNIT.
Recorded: value=99317.3347 unit=kL
